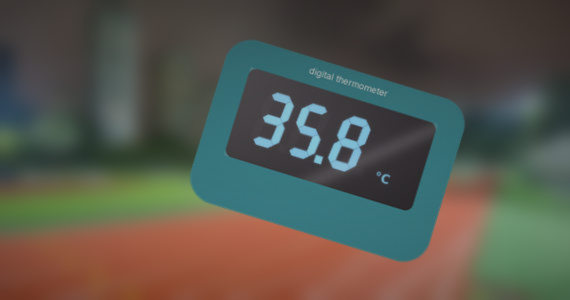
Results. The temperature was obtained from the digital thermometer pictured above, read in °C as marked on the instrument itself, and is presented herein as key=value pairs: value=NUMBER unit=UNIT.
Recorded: value=35.8 unit=°C
